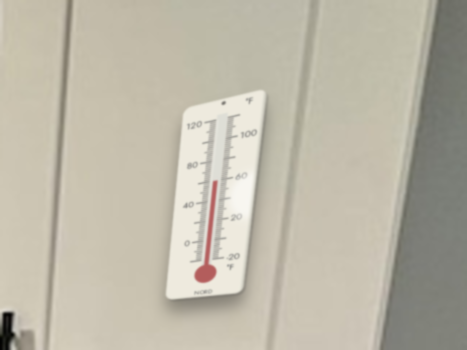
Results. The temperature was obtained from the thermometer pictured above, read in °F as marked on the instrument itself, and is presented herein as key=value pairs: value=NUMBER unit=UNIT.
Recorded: value=60 unit=°F
